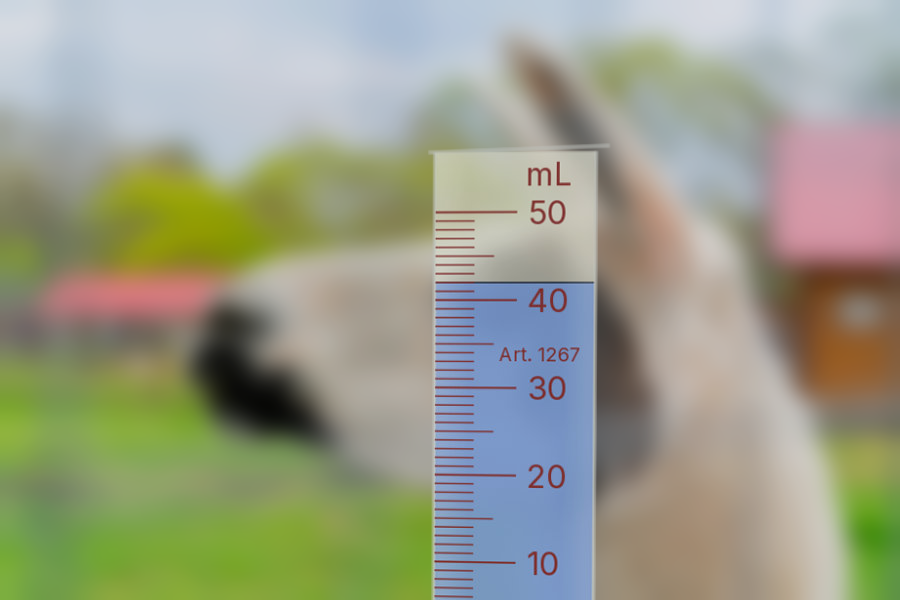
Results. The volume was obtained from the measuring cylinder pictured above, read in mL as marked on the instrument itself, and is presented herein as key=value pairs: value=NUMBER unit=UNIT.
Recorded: value=42 unit=mL
